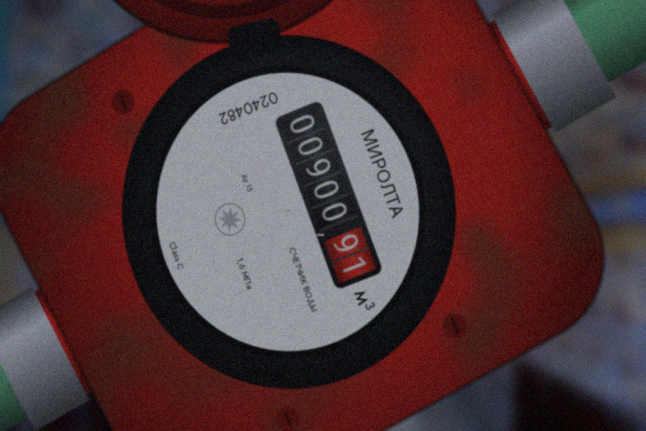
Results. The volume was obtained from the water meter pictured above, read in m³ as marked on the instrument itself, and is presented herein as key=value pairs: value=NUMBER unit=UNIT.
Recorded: value=900.91 unit=m³
